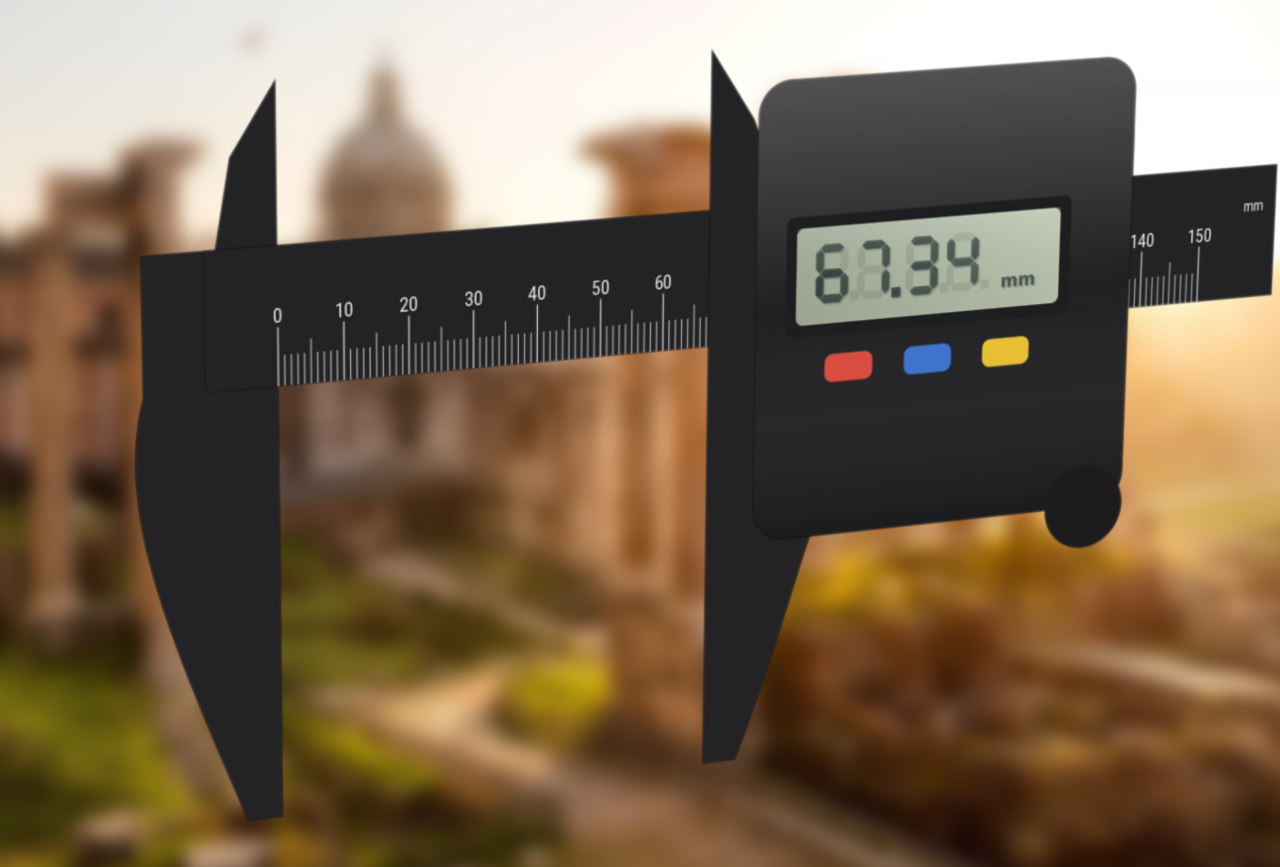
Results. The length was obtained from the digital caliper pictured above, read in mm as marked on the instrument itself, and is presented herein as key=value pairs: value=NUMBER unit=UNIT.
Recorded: value=67.34 unit=mm
